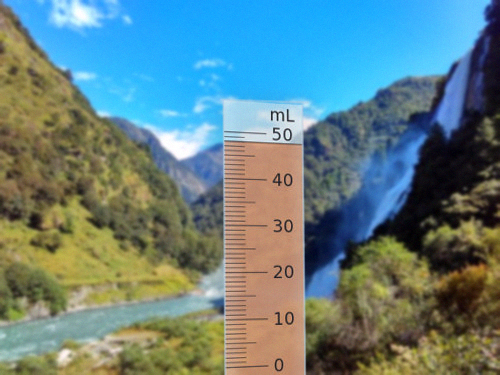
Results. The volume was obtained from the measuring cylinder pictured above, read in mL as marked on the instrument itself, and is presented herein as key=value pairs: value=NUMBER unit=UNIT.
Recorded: value=48 unit=mL
